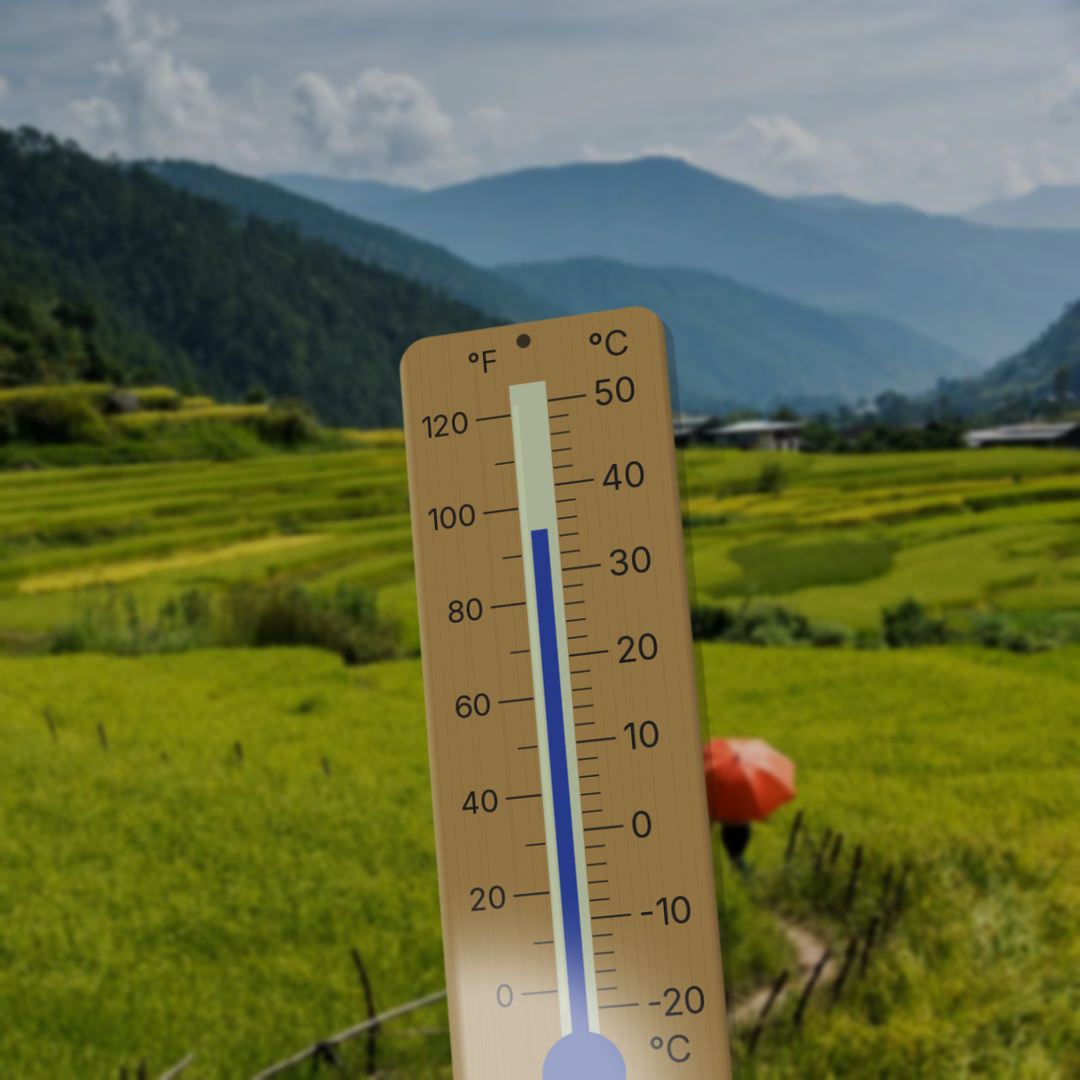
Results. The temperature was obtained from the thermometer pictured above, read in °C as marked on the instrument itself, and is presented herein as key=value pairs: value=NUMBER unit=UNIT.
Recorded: value=35 unit=°C
